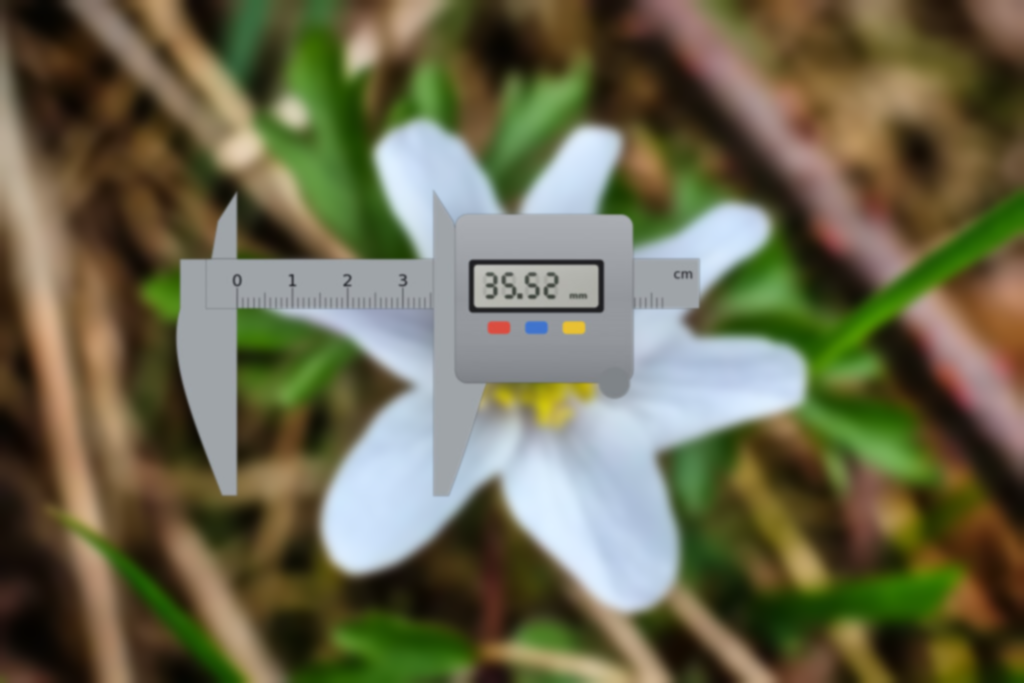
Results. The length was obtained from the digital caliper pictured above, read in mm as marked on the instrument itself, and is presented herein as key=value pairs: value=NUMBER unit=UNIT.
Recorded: value=35.52 unit=mm
